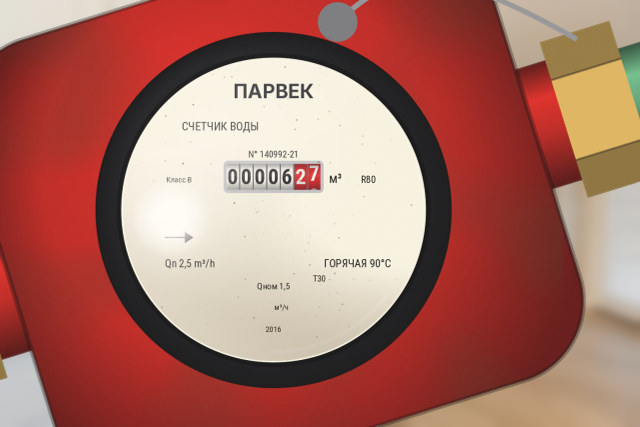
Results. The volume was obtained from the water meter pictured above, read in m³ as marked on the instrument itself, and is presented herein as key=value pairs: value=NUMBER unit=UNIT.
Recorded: value=6.27 unit=m³
